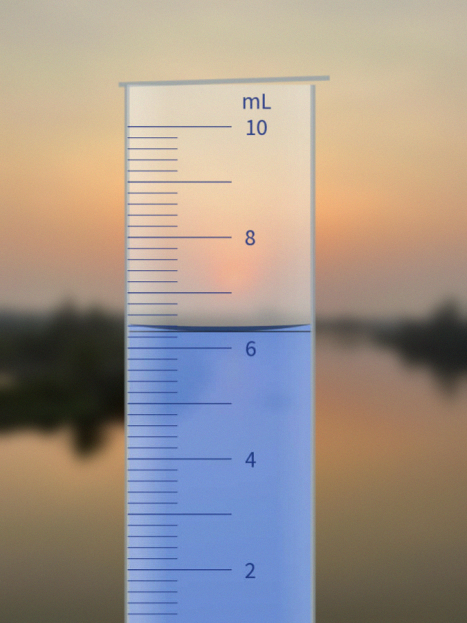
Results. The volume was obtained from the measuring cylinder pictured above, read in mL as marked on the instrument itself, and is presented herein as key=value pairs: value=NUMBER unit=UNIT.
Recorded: value=6.3 unit=mL
